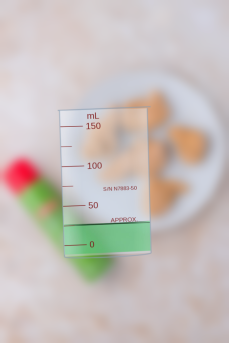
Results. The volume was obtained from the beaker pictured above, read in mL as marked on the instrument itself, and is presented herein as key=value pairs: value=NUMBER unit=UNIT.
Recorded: value=25 unit=mL
